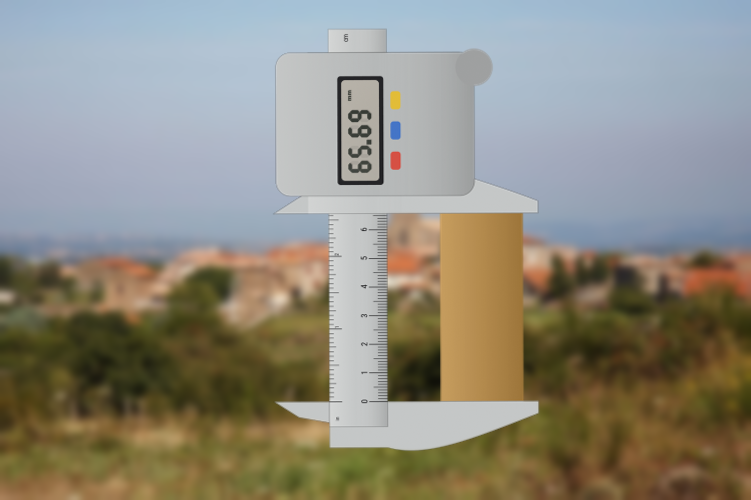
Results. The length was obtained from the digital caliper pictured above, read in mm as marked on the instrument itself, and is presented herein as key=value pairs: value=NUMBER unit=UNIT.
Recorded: value=65.69 unit=mm
